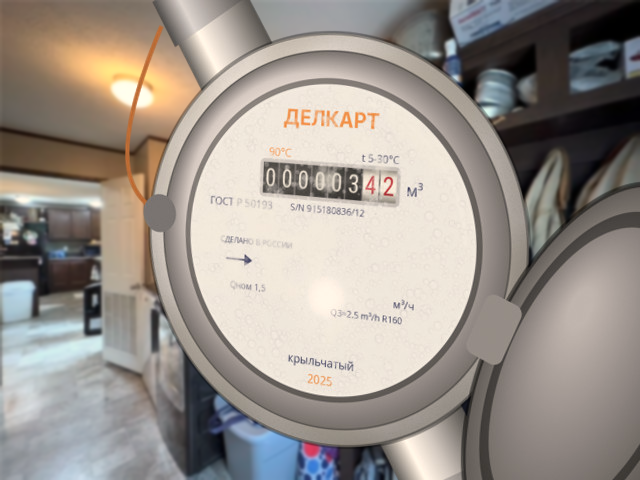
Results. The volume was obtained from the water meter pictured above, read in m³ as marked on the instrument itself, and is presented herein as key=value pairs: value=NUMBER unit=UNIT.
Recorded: value=3.42 unit=m³
